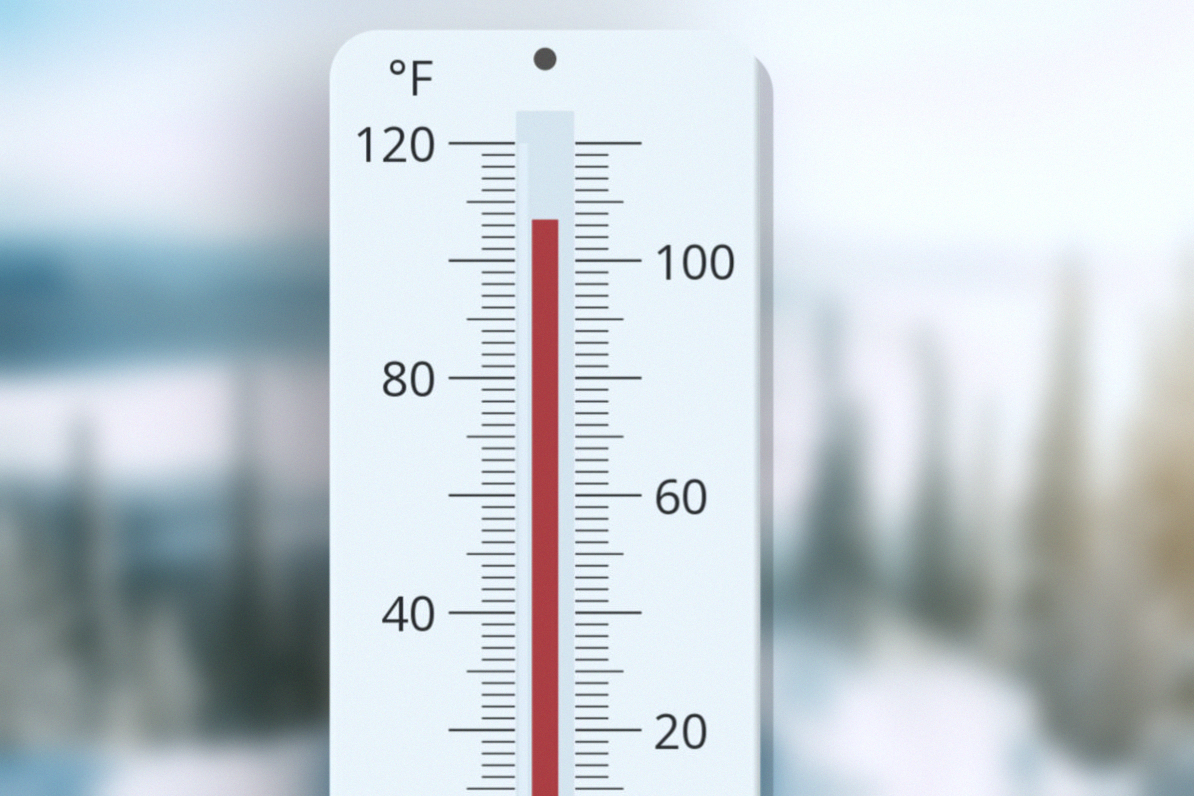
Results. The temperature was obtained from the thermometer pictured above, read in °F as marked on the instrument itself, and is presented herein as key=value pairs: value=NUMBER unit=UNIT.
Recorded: value=107 unit=°F
